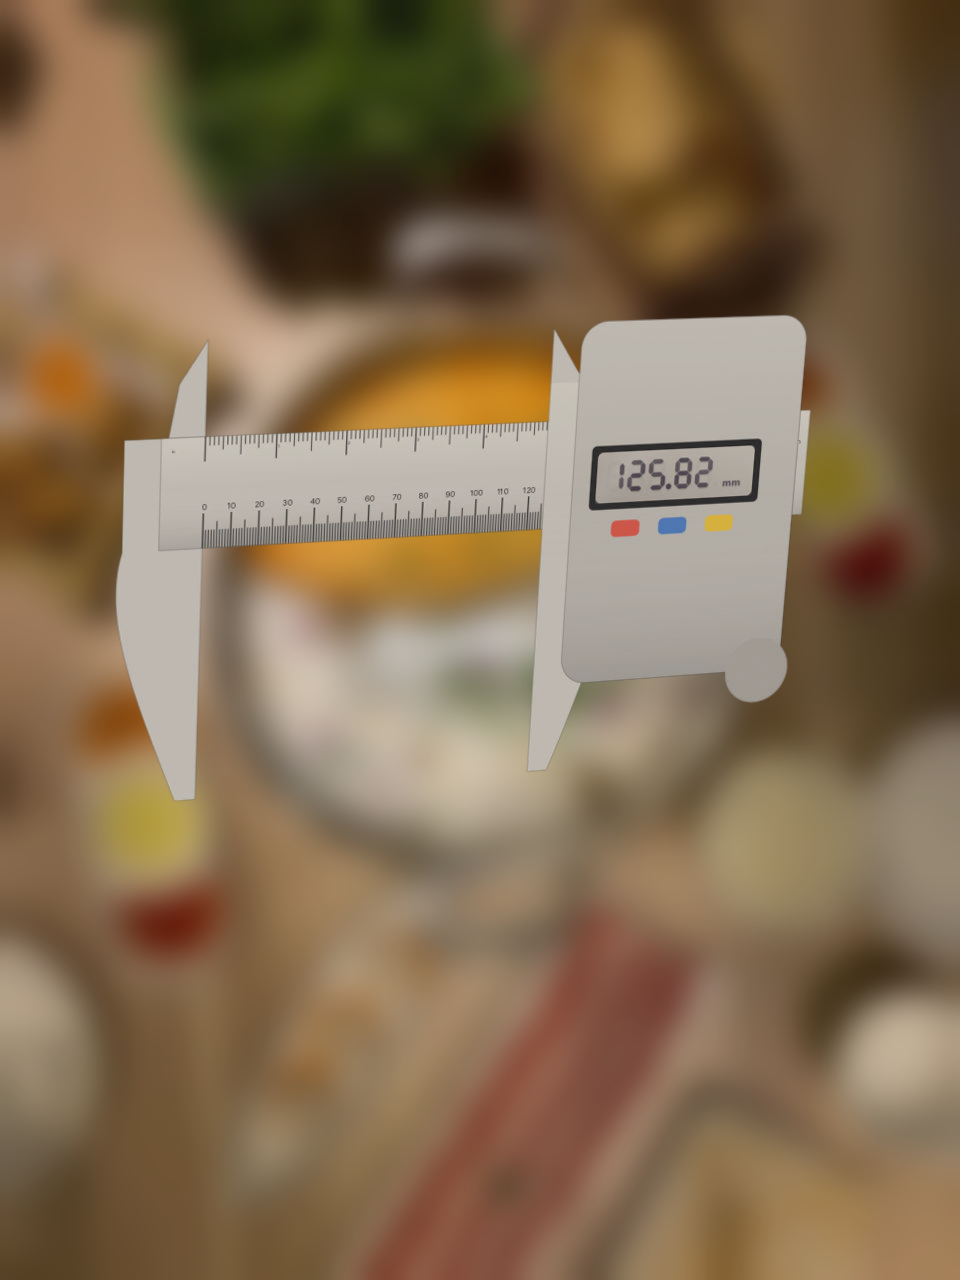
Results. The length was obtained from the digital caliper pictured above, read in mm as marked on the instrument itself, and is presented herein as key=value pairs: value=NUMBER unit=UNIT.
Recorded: value=125.82 unit=mm
